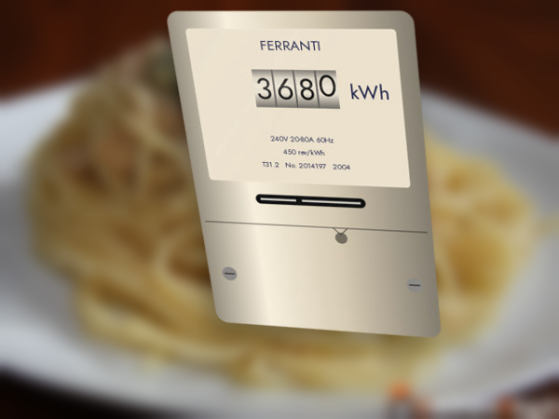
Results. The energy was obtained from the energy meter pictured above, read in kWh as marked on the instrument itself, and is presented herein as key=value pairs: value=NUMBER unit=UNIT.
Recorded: value=3680 unit=kWh
